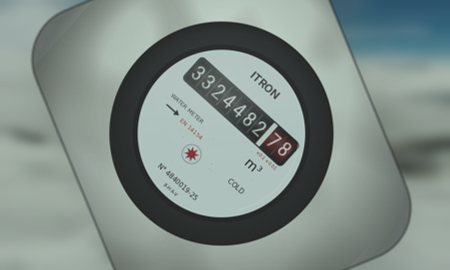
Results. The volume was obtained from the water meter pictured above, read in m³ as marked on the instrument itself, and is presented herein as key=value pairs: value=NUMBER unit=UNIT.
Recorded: value=3324482.78 unit=m³
